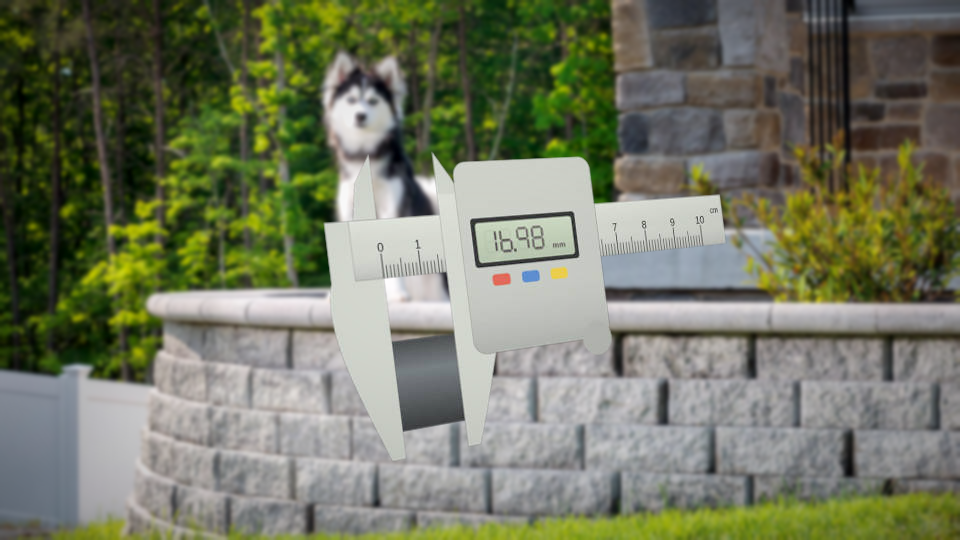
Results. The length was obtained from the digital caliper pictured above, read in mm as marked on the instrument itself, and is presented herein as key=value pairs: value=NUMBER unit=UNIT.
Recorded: value=16.98 unit=mm
